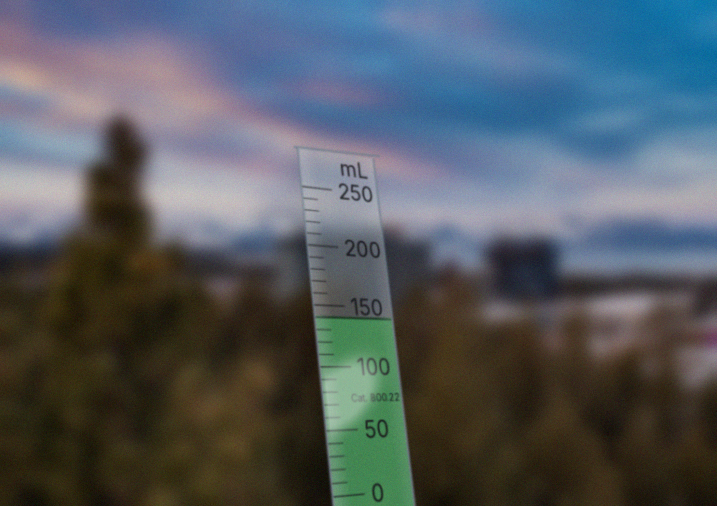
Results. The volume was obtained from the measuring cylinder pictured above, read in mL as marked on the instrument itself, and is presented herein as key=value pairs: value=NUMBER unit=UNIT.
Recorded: value=140 unit=mL
